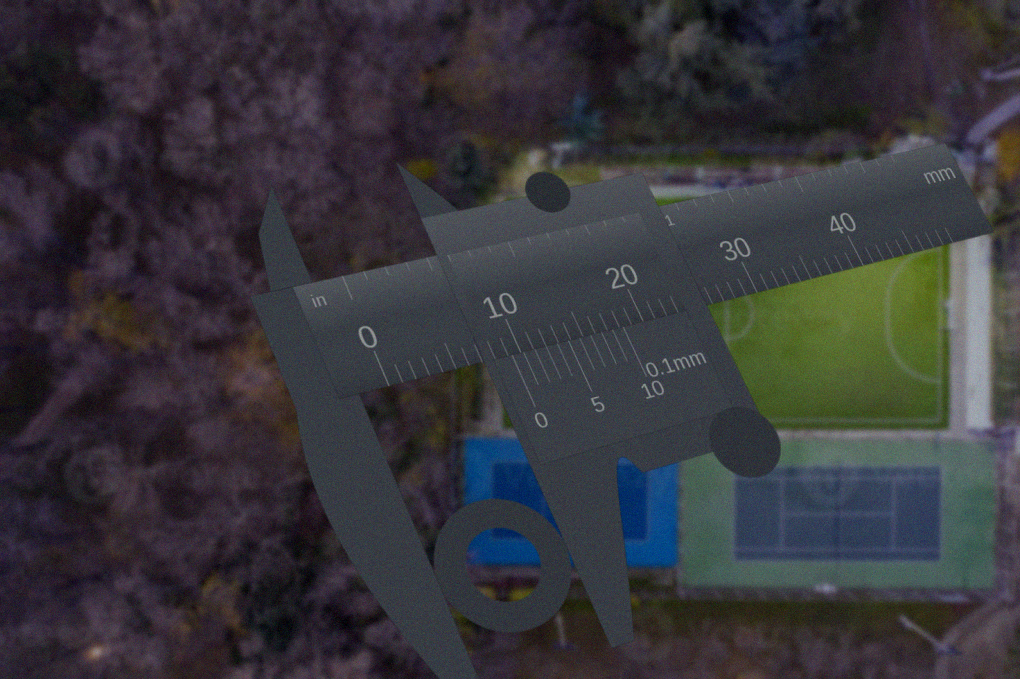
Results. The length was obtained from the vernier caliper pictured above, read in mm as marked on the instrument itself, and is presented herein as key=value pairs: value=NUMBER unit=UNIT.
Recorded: value=9.3 unit=mm
